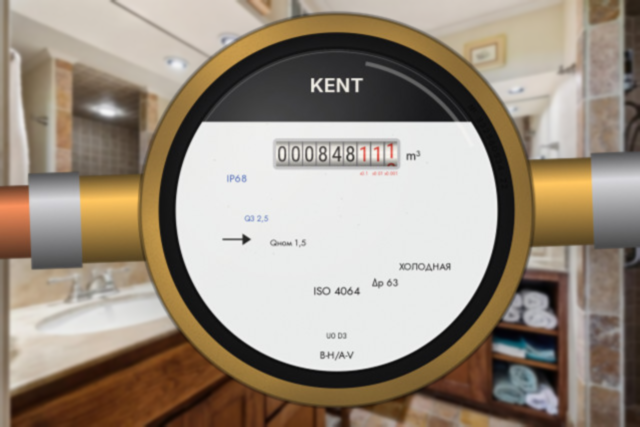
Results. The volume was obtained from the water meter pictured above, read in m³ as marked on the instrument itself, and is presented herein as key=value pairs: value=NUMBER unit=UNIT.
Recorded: value=848.111 unit=m³
